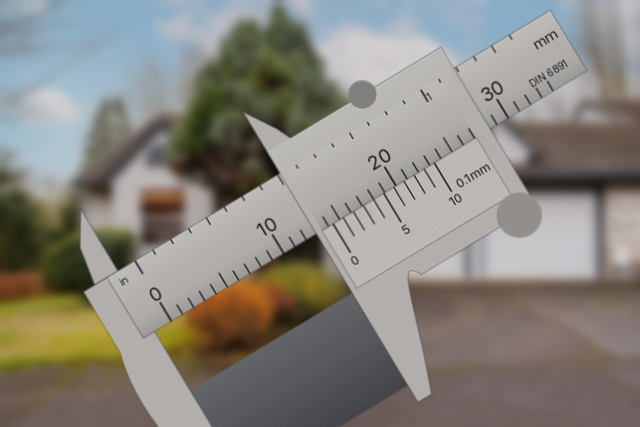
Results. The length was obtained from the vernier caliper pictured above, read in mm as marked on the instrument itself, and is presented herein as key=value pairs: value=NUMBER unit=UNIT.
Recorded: value=14.4 unit=mm
